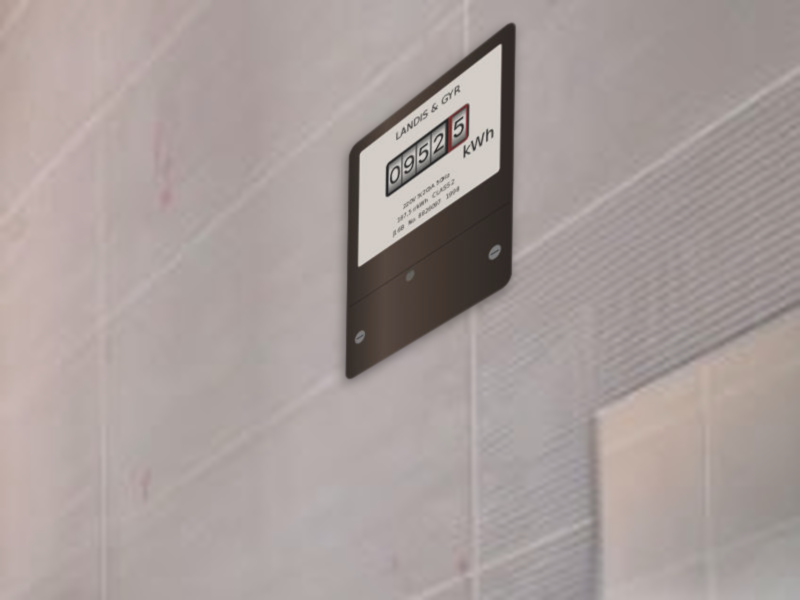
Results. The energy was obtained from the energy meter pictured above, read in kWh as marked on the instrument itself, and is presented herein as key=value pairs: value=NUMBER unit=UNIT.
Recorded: value=952.5 unit=kWh
